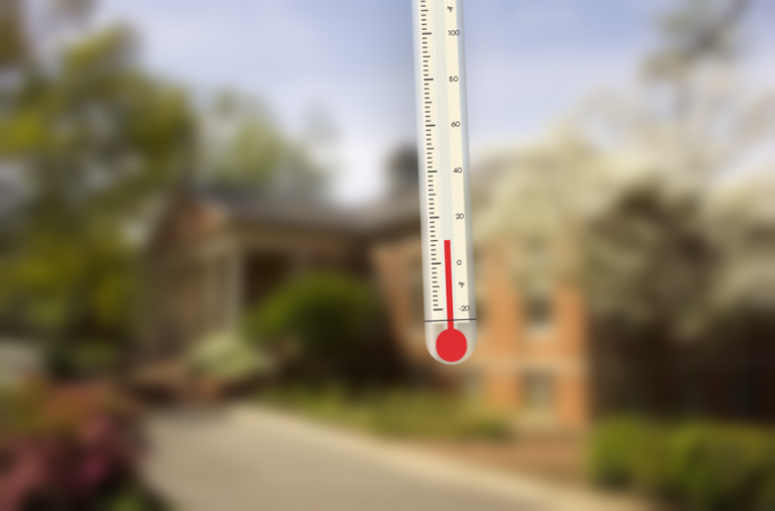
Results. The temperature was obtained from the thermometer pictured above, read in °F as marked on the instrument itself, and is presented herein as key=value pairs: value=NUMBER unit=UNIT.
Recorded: value=10 unit=°F
